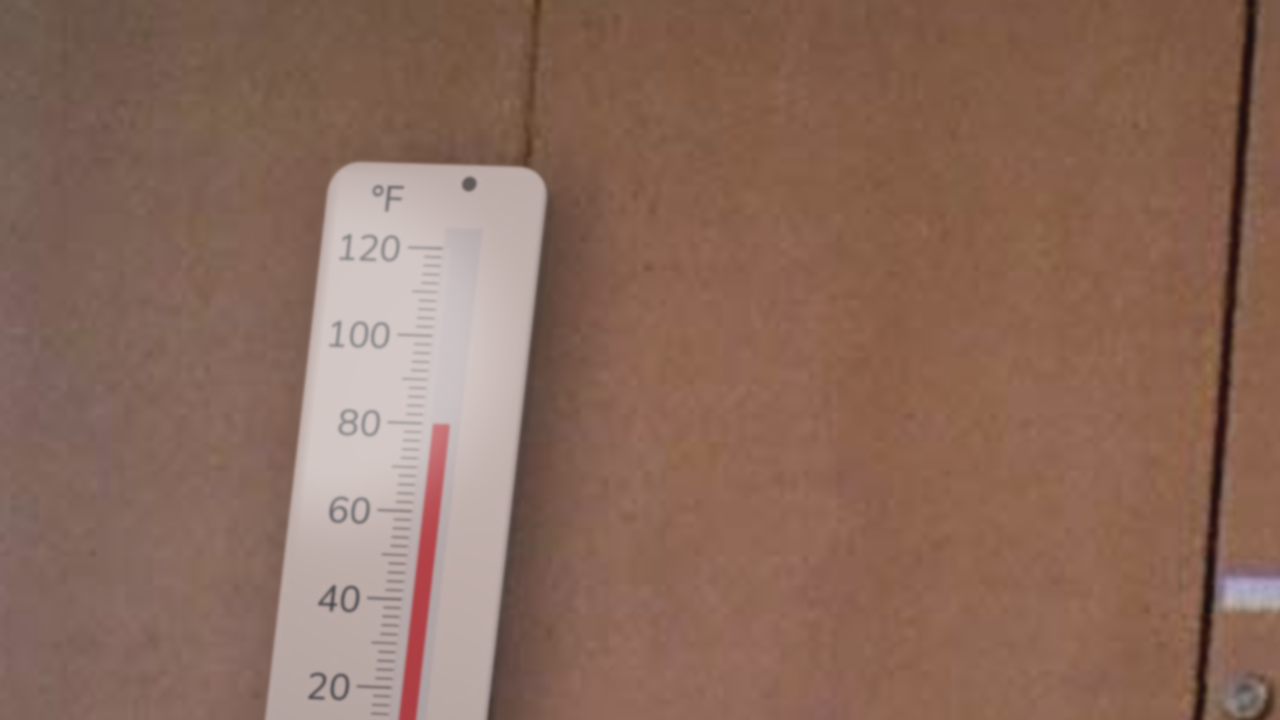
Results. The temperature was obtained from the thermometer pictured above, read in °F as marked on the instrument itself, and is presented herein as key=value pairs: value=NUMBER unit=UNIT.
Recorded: value=80 unit=°F
